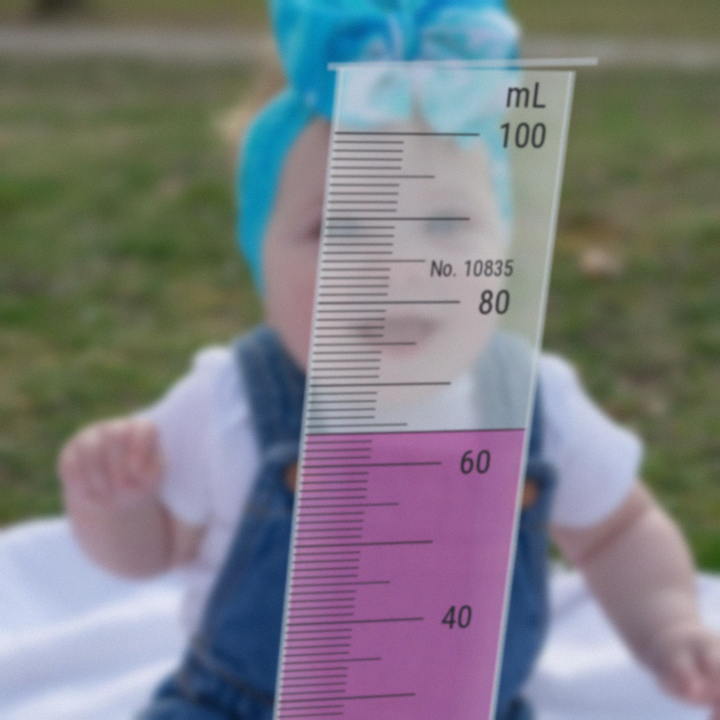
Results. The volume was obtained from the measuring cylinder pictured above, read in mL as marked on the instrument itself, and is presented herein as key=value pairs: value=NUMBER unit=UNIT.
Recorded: value=64 unit=mL
